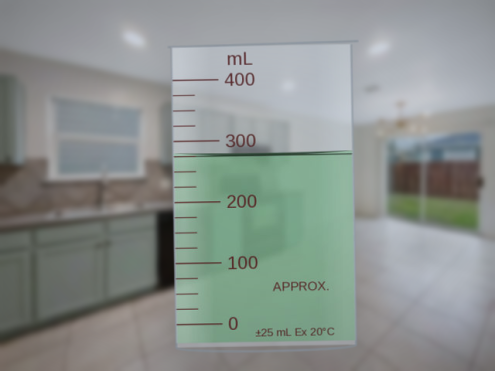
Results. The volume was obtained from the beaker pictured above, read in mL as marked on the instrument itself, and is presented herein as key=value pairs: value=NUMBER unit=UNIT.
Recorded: value=275 unit=mL
